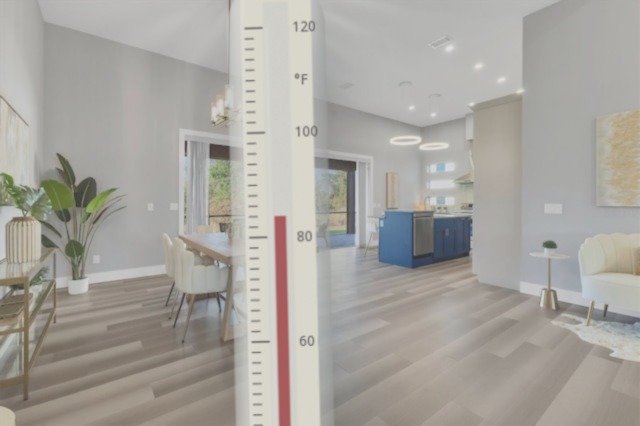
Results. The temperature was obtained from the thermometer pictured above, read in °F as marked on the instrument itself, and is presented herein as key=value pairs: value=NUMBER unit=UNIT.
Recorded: value=84 unit=°F
